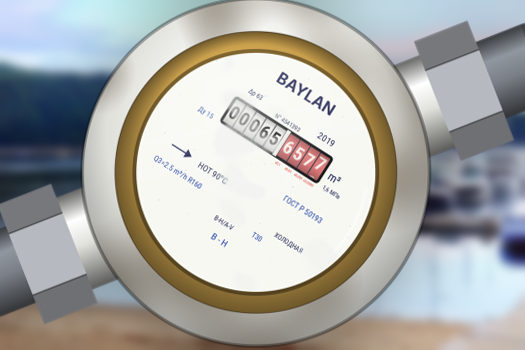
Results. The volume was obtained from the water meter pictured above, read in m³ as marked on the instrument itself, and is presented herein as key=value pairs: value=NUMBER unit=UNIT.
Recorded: value=65.6577 unit=m³
